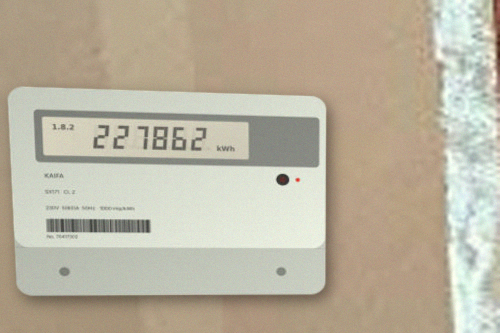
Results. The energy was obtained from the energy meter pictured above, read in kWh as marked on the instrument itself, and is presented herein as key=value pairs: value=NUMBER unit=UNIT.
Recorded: value=227862 unit=kWh
